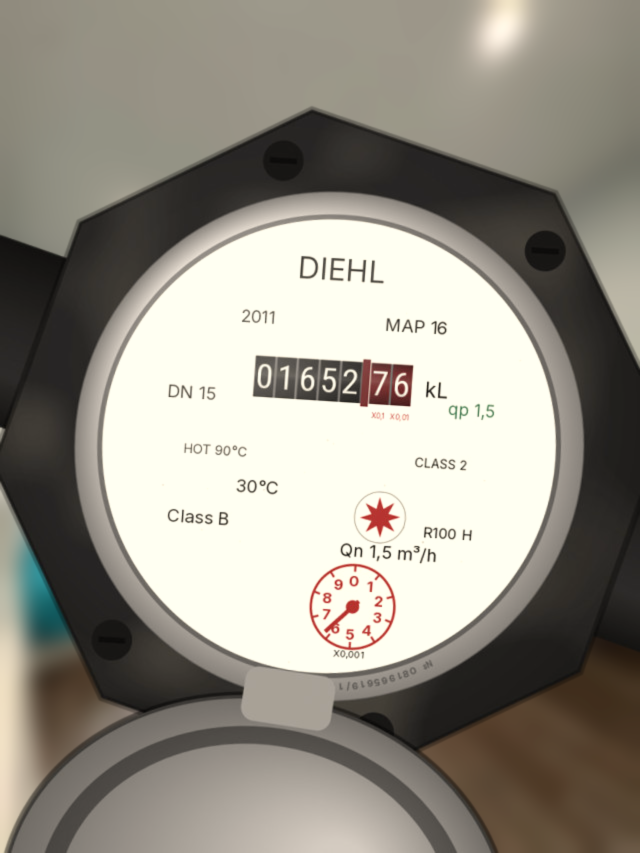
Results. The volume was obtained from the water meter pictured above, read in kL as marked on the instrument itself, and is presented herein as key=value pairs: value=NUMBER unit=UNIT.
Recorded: value=1652.766 unit=kL
